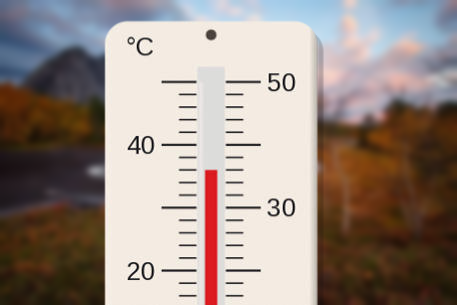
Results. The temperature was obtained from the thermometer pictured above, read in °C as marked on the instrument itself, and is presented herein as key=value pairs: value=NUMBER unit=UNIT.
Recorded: value=36 unit=°C
